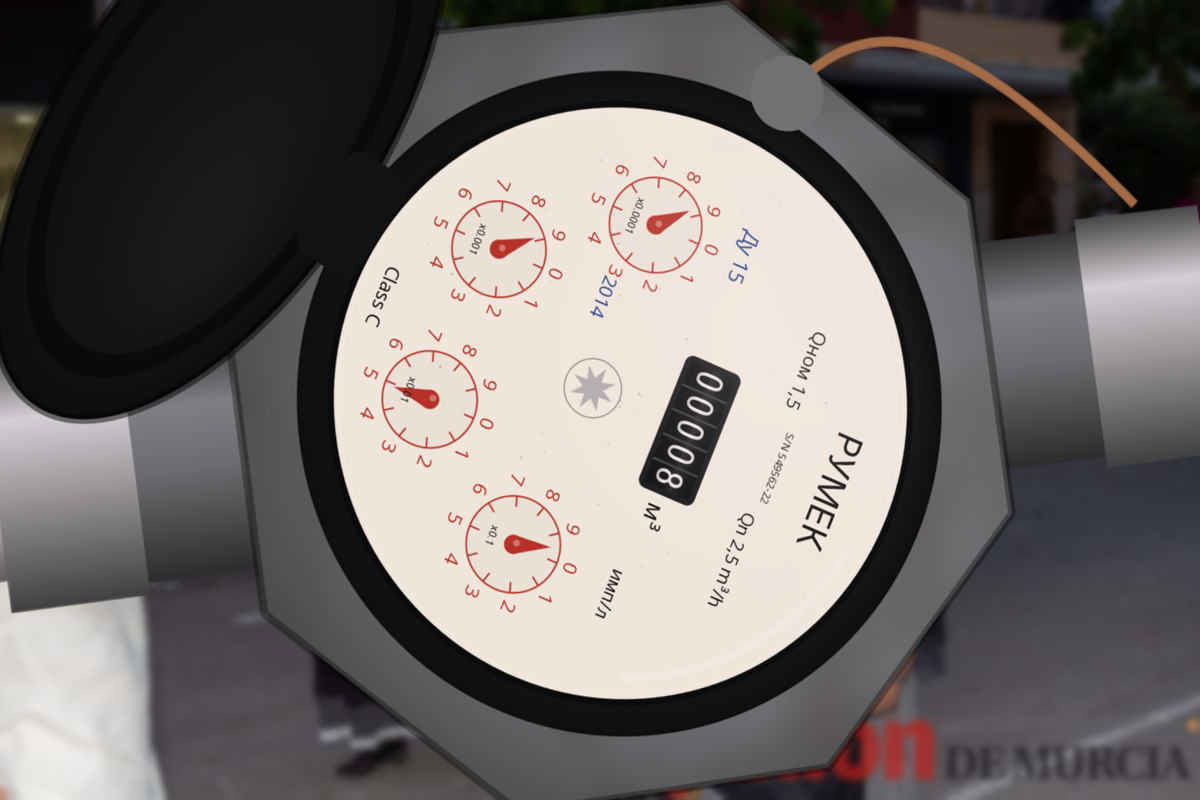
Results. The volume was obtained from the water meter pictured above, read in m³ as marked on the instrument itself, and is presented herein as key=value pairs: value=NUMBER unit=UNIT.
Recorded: value=7.9488 unit=m³
